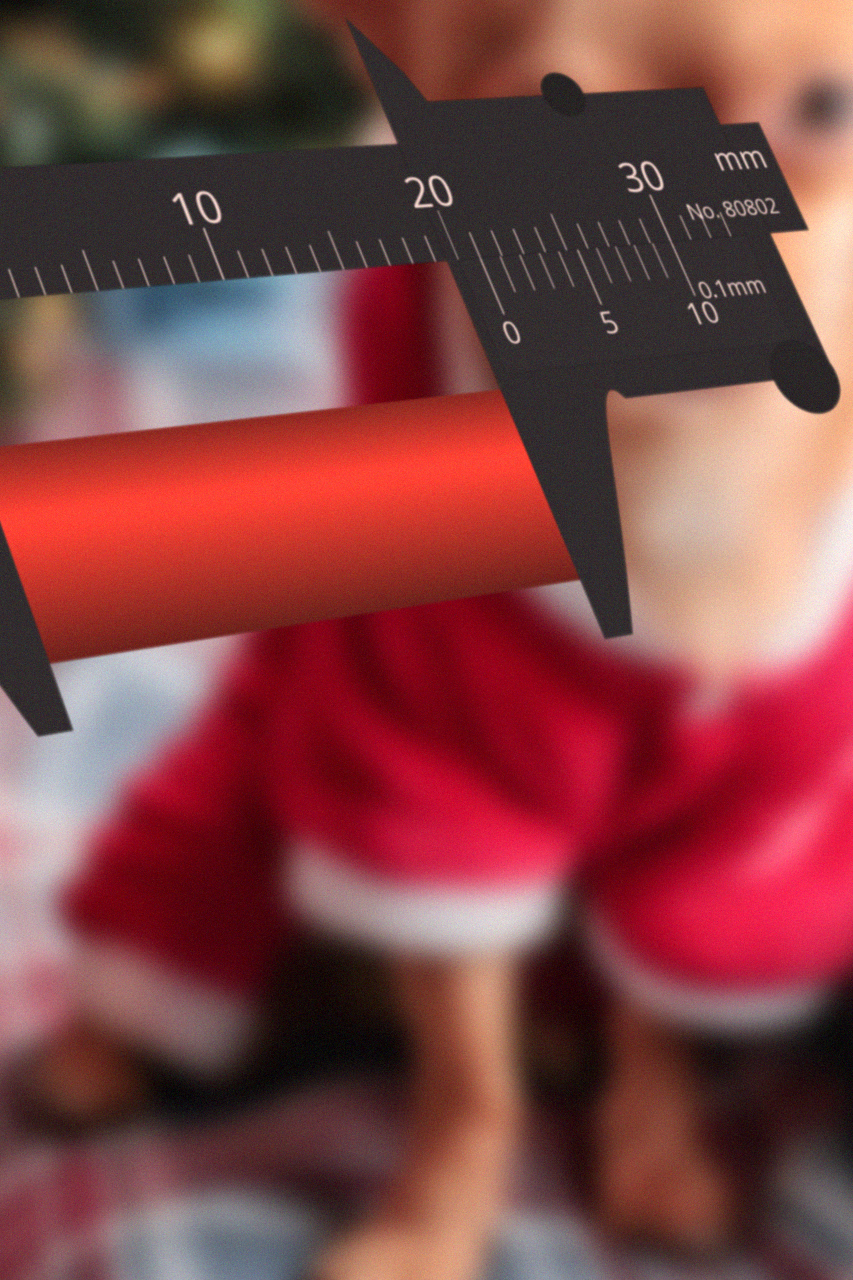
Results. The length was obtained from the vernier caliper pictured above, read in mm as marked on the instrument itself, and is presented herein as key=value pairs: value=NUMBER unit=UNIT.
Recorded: value=21.0 unit=mm
